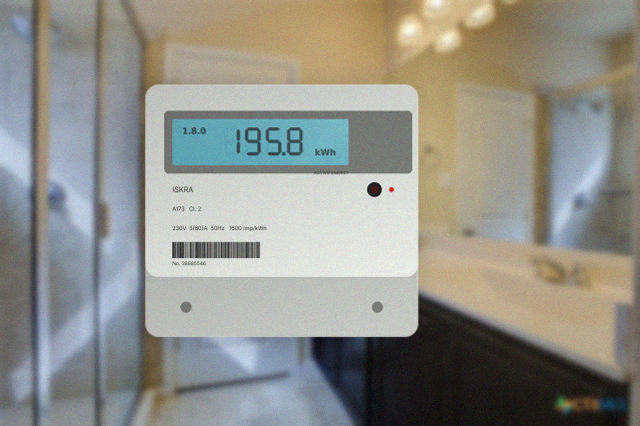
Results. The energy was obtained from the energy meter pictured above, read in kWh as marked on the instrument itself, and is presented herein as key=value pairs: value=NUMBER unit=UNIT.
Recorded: value=195.8 unit=kWh
